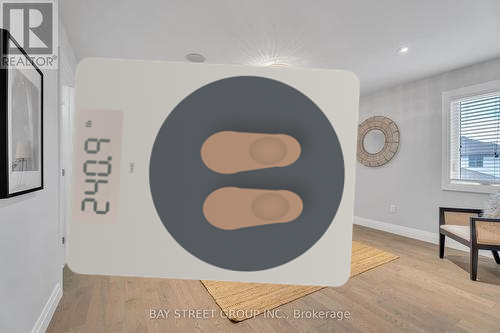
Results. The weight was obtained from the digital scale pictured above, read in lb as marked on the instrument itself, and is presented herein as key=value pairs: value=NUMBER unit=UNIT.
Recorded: value=240.9 unit=lb
